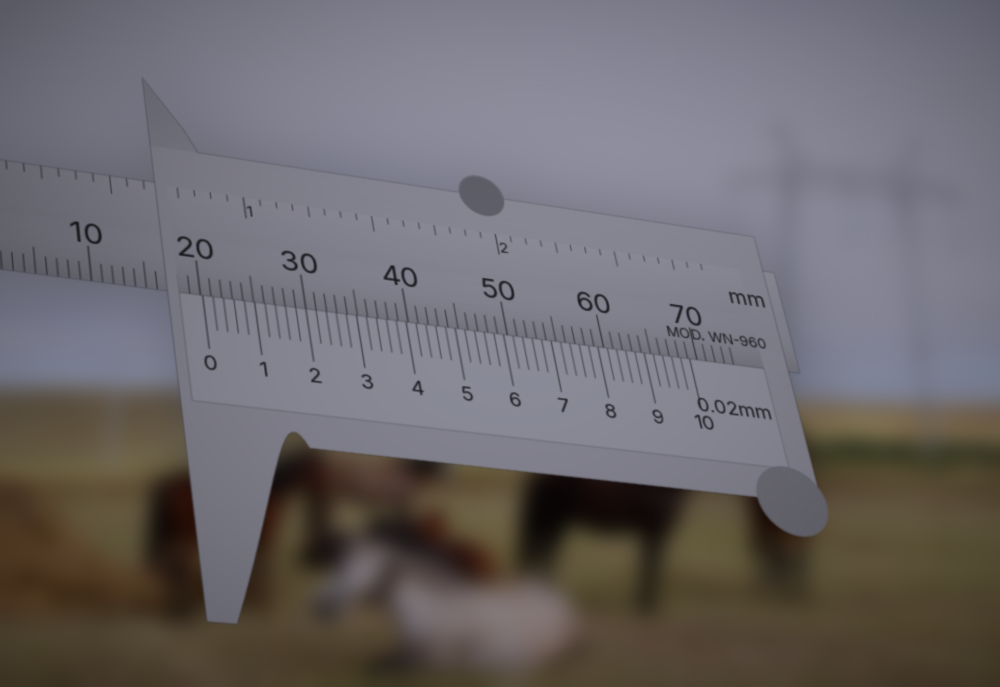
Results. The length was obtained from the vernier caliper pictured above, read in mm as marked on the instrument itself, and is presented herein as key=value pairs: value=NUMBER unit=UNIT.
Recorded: value=20.2 unit=mm
